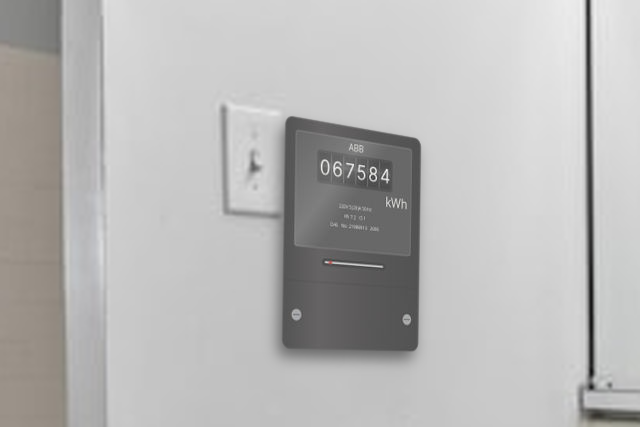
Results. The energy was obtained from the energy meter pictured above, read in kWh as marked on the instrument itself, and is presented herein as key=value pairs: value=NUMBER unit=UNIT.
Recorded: value=67584 unit=kWh
